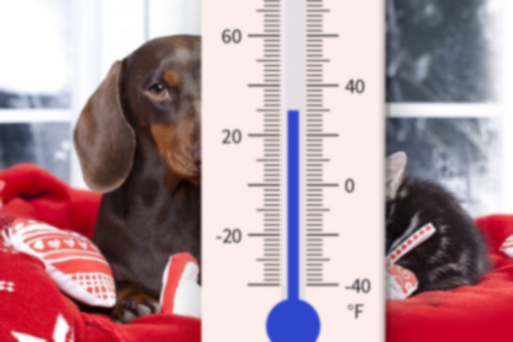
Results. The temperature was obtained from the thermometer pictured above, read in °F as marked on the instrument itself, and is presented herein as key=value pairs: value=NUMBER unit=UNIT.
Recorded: value=30 unit=°F
